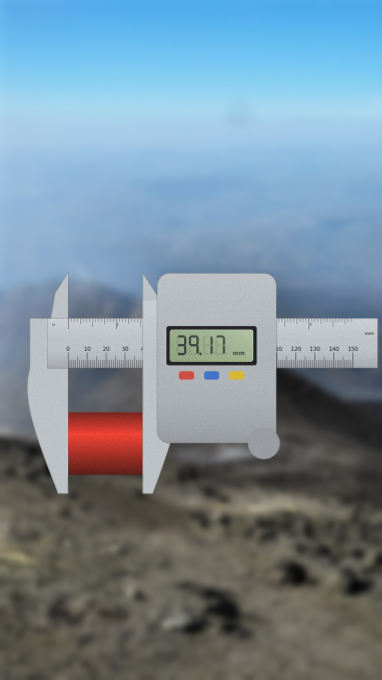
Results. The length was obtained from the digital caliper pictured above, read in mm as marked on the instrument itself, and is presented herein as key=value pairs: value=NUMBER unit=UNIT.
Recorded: value=39.17 unit=mm
